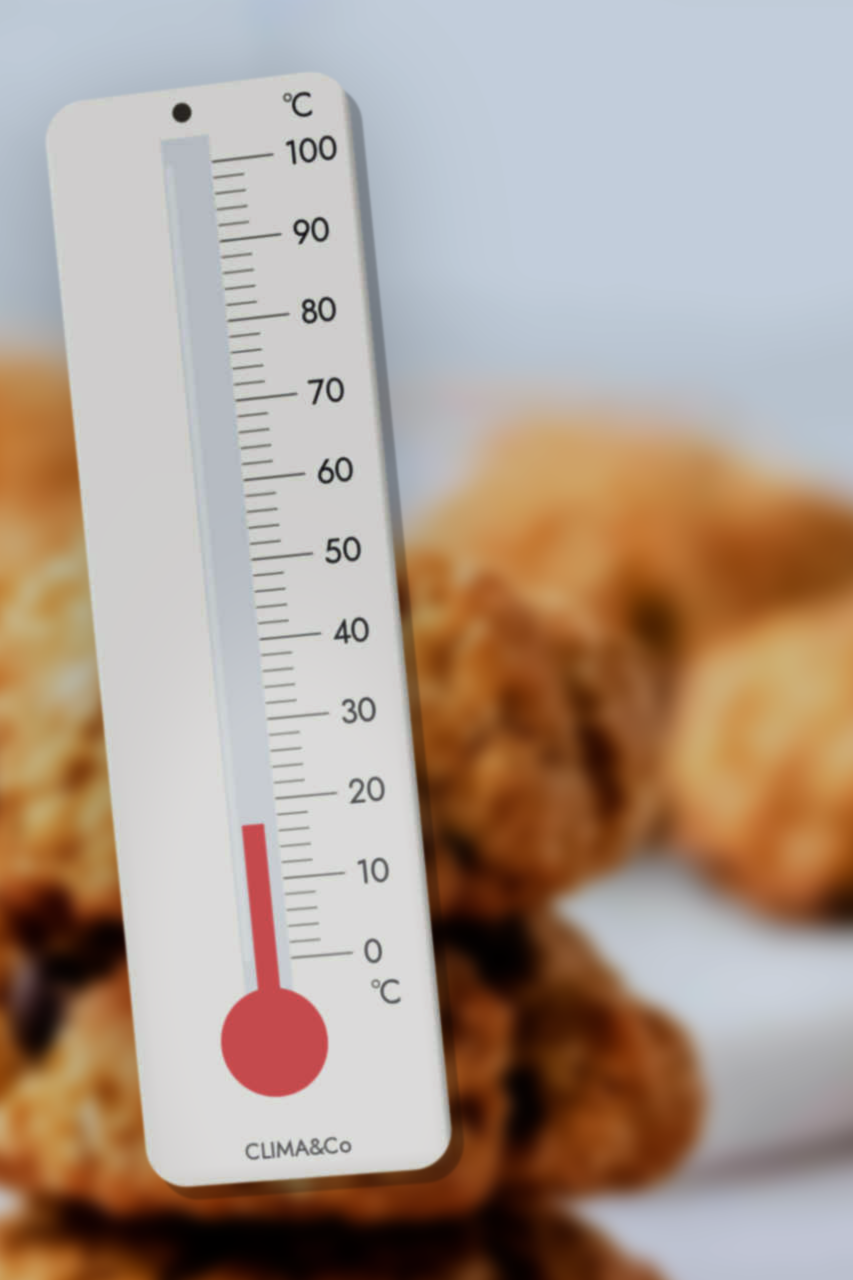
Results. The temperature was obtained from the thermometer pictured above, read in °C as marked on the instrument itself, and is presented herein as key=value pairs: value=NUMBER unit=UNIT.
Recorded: value=17 unit=°C
